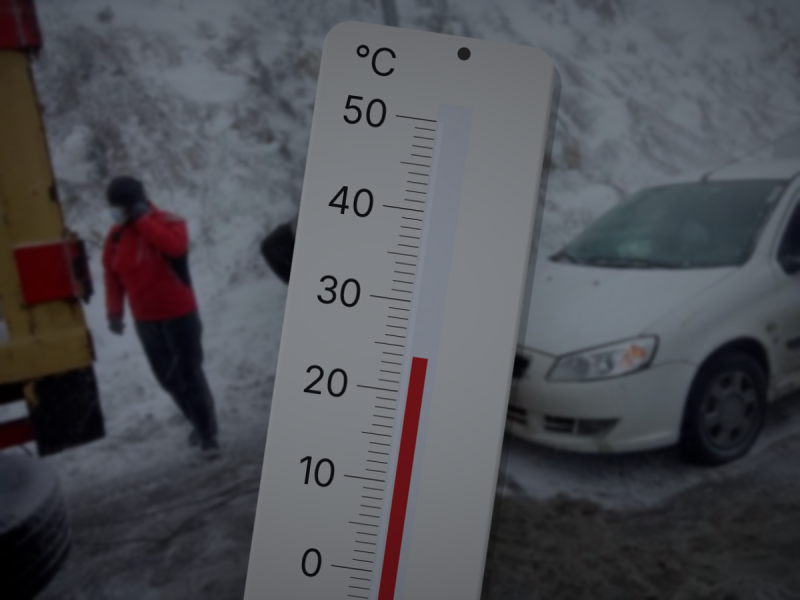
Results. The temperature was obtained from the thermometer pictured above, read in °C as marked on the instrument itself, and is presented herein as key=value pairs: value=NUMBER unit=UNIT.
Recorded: value=24 unit=°C
